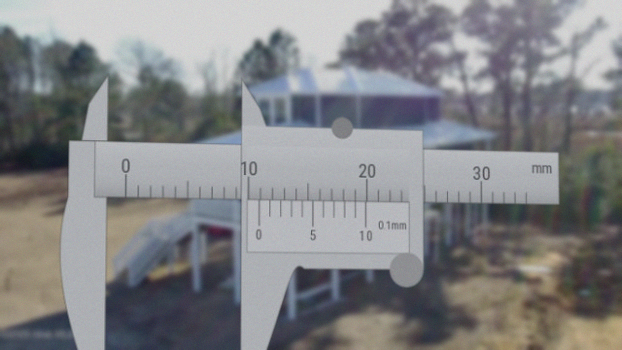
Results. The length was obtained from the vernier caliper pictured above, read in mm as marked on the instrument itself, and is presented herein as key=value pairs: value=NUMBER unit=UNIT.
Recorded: value=10.9 unit=mm
